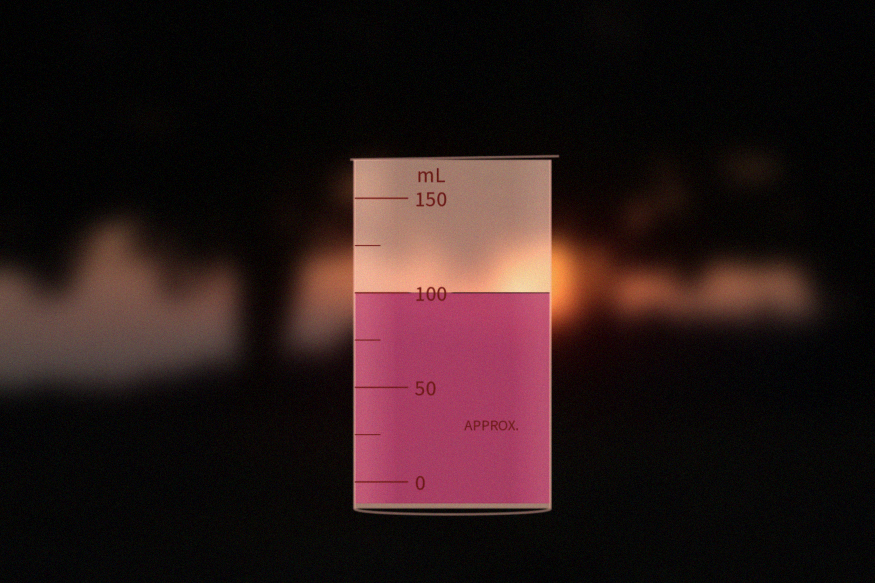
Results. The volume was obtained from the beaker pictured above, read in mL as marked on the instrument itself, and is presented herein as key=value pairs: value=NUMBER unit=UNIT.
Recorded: value=100 unit=mL
